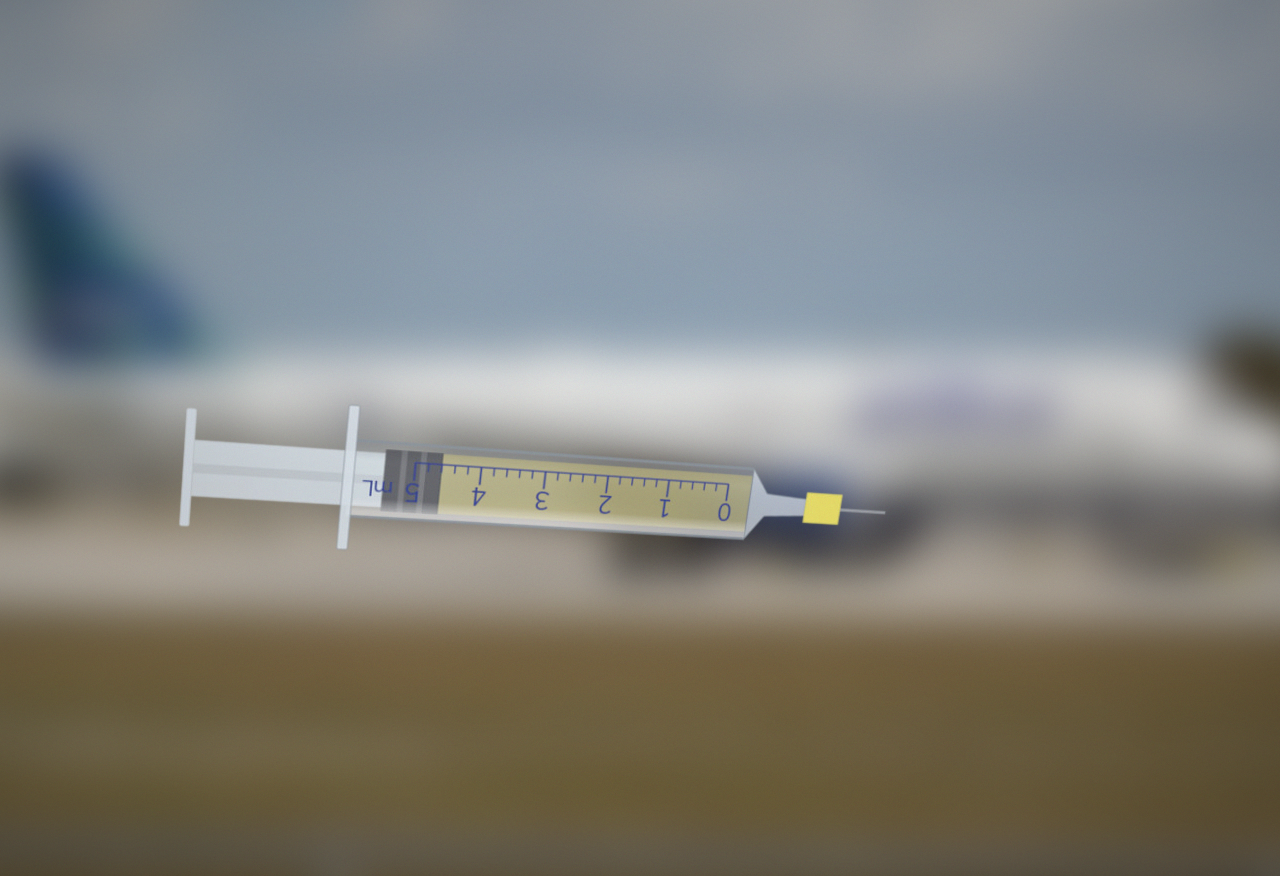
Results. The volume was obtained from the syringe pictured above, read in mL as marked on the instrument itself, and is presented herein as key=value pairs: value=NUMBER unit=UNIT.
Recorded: value=4.6 unit=mL
